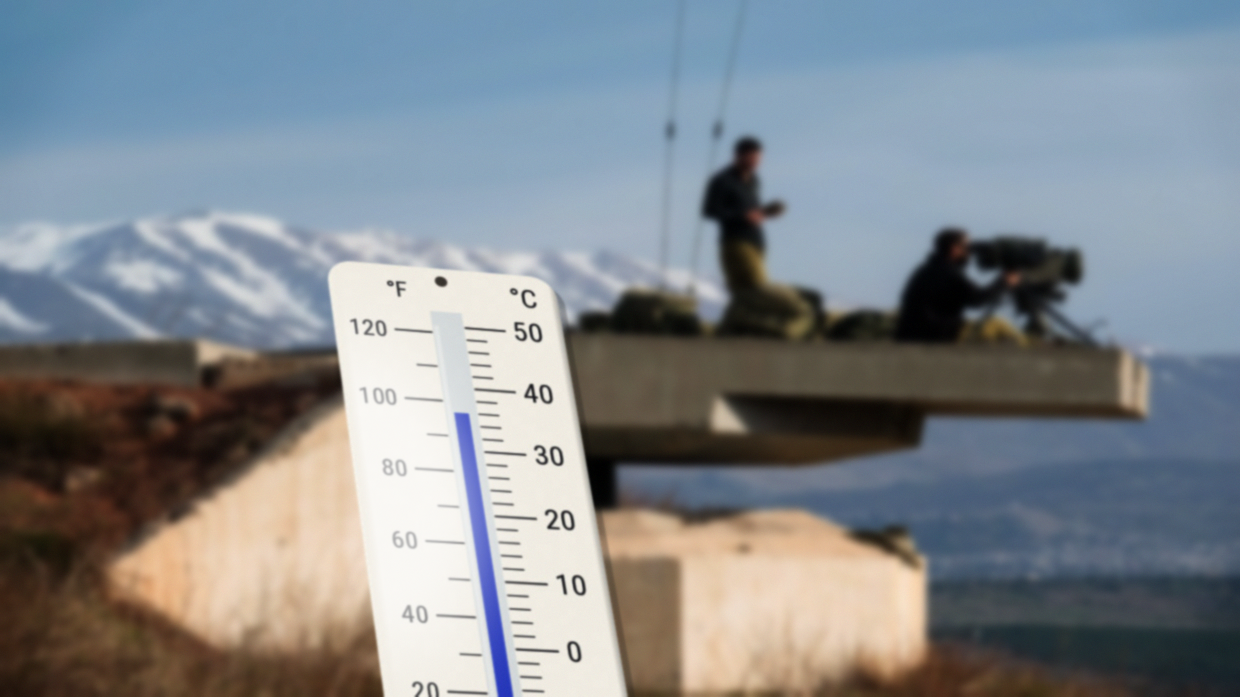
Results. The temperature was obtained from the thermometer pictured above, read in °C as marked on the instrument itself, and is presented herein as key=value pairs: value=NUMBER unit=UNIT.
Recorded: value=36 unit=°C
